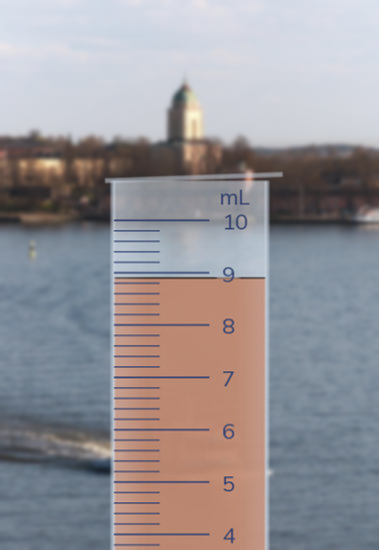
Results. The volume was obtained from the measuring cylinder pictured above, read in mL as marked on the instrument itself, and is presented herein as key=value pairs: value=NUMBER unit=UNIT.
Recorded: value=8.9 unit=mL
